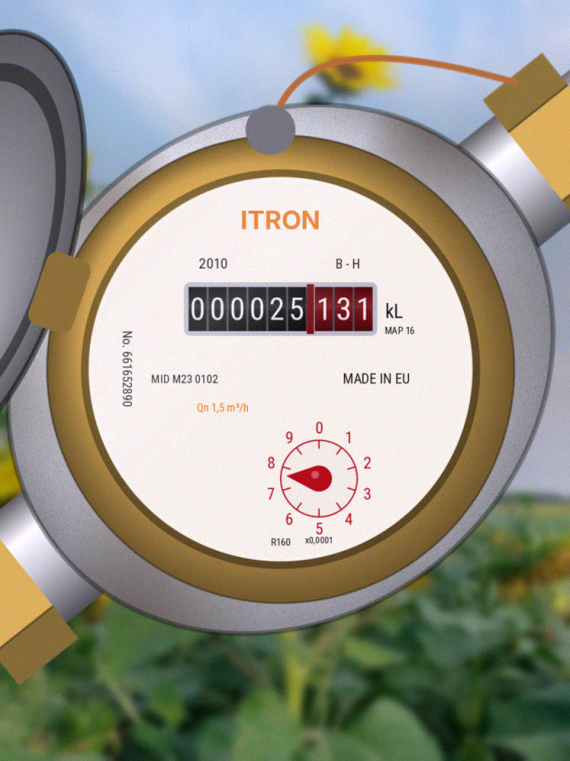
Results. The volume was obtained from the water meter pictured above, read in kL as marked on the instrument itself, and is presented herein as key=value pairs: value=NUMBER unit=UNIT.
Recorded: value=25.1317 unit=kL
